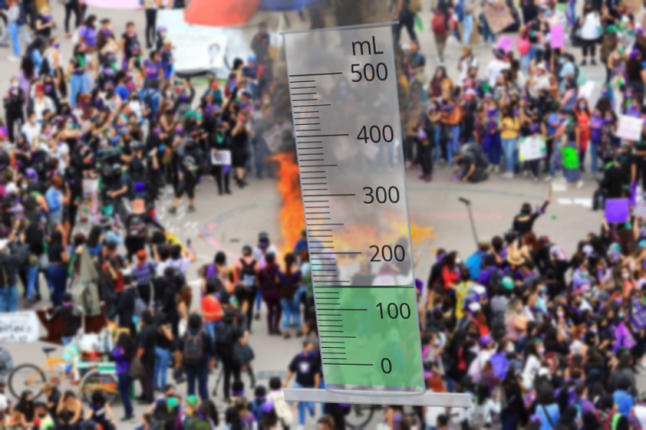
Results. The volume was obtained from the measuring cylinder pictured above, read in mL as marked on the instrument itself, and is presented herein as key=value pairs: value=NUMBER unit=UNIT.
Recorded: value=140 unit=mL
